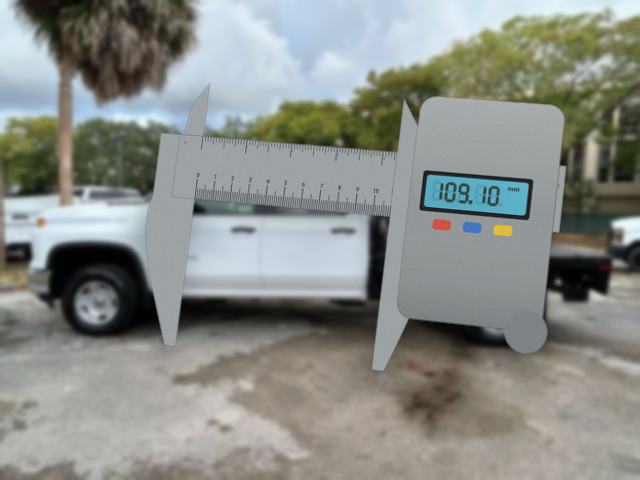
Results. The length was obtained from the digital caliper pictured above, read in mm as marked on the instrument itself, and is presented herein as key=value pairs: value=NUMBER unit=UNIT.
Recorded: value=109.10 unit=mm
